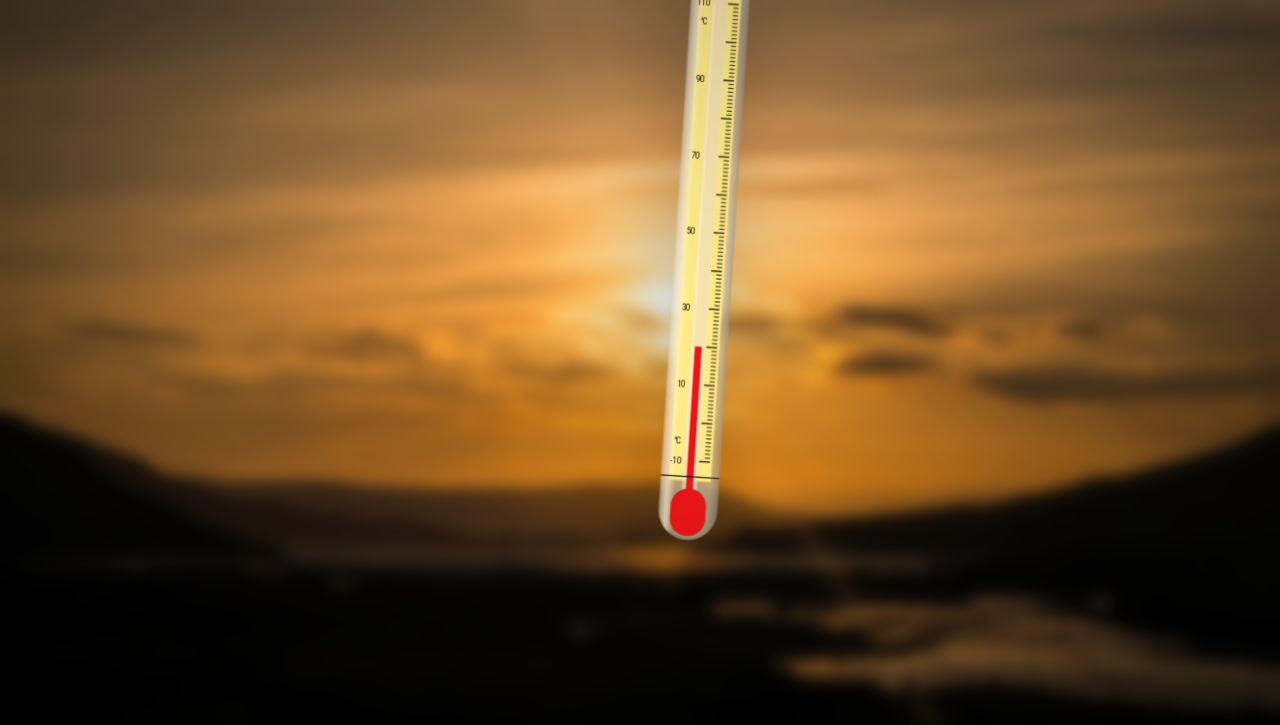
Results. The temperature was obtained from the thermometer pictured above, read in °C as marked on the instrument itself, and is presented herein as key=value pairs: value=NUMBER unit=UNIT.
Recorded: value=20 unit=°C
